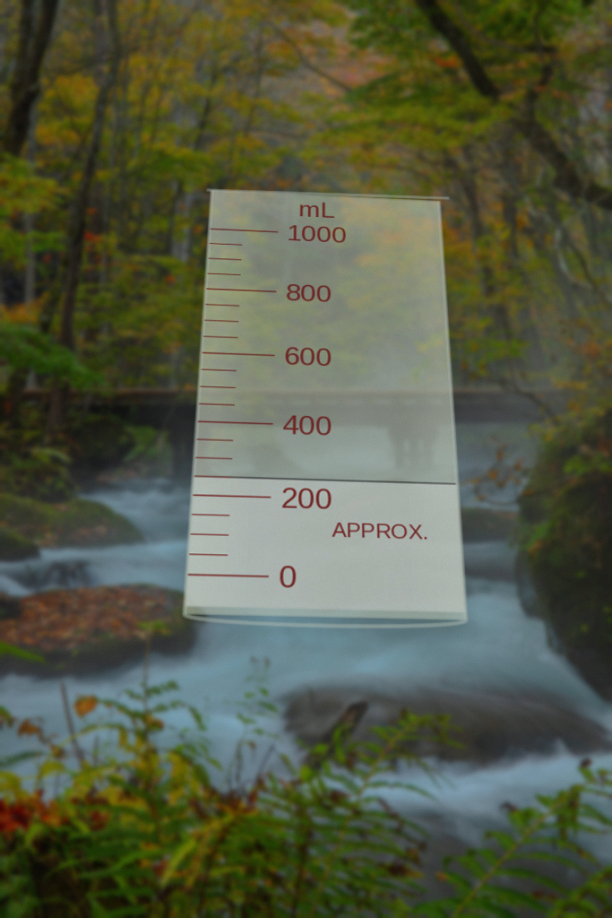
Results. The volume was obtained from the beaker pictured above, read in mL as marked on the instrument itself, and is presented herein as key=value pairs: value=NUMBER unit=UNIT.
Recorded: value=250 unit=mL
